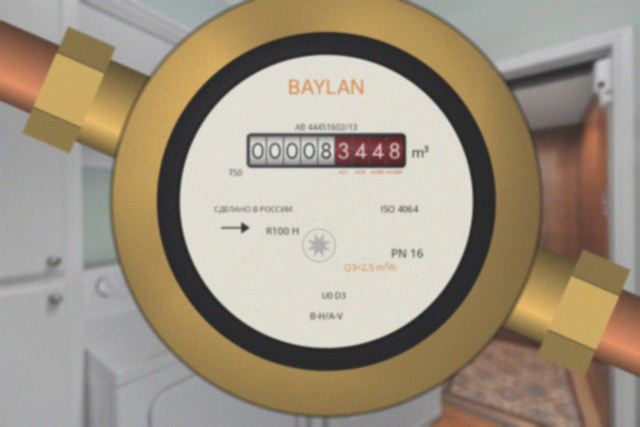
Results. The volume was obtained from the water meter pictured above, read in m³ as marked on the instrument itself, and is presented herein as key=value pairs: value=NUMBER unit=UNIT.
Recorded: value=8.3448 unit=m³
